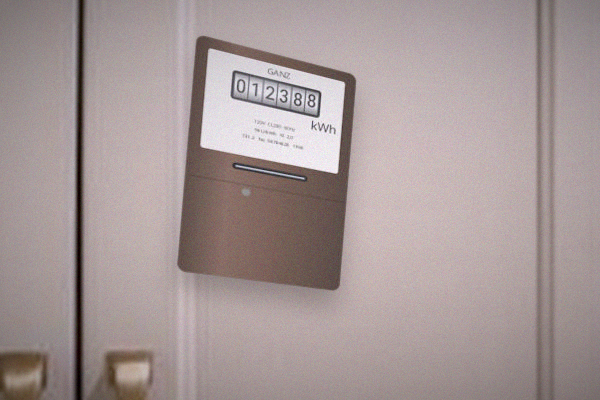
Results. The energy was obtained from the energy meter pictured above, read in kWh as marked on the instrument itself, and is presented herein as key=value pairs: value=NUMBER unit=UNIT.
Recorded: value=12388 unit=kWh
